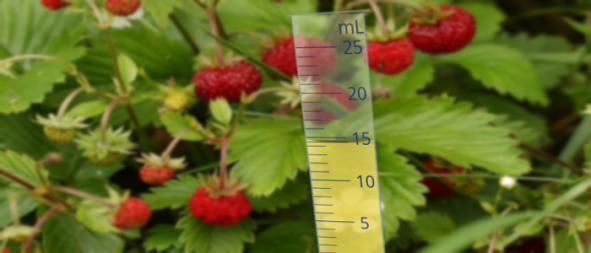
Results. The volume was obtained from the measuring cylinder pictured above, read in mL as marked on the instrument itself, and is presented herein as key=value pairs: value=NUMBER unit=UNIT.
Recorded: value=14.5 unit=mL
